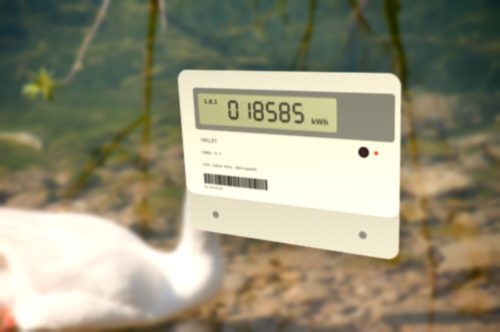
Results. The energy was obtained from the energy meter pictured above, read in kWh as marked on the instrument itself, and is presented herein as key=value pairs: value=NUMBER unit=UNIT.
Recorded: value=18585 unit=kWh
